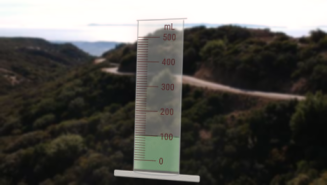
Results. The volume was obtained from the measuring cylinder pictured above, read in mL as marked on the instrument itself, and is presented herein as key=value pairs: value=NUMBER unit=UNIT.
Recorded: value=100 unit=mL
